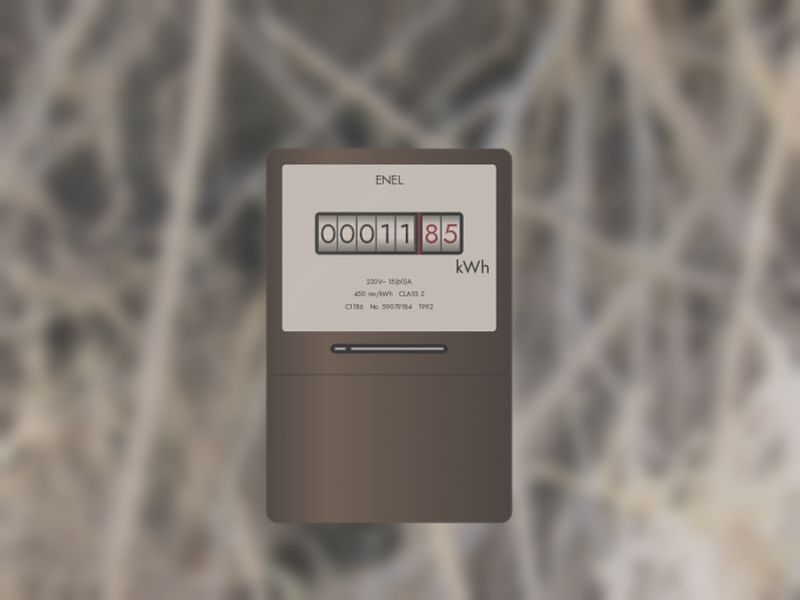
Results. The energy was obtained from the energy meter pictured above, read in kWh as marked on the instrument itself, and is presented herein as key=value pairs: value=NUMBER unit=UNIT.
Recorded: value=11.85 unit=kWh
